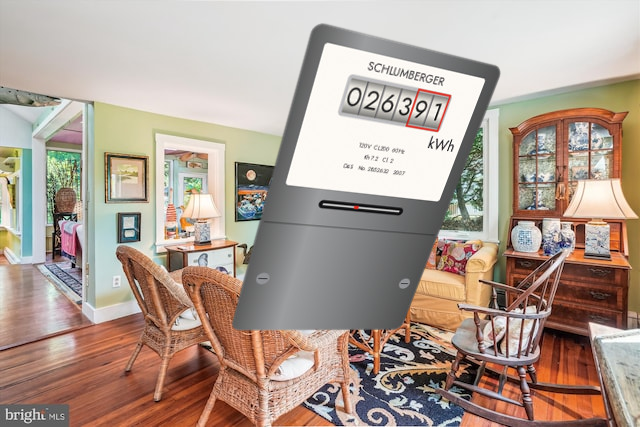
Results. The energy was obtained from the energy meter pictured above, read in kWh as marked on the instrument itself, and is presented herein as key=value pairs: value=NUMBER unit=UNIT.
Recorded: value=263.91 unit=kWh
